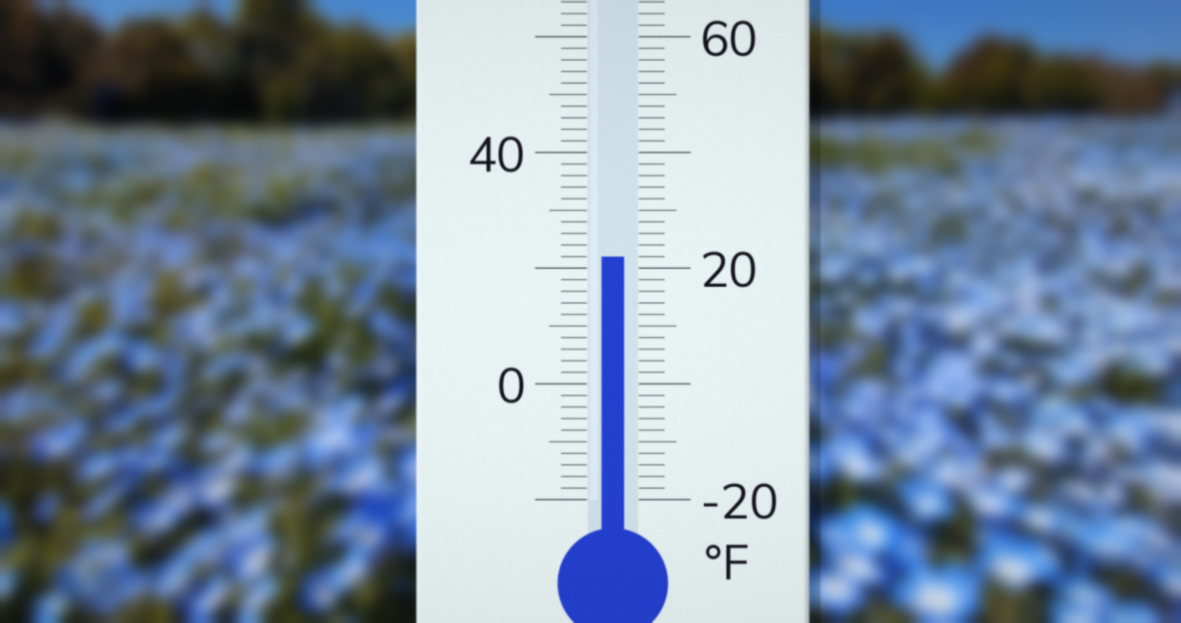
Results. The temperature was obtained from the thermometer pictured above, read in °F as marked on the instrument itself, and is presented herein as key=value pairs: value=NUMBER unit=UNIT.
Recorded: value=22 unit=°F
